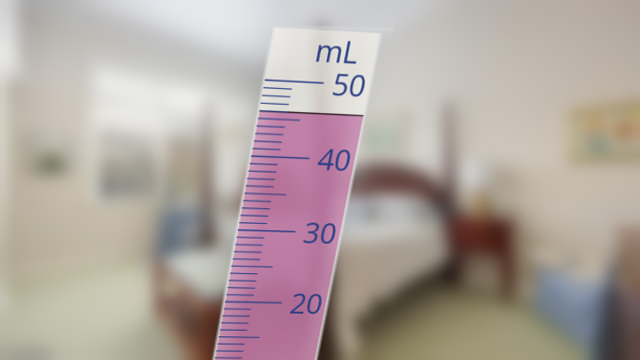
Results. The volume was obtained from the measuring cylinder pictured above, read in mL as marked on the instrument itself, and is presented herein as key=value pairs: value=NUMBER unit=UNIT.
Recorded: value=46 unit=mL
